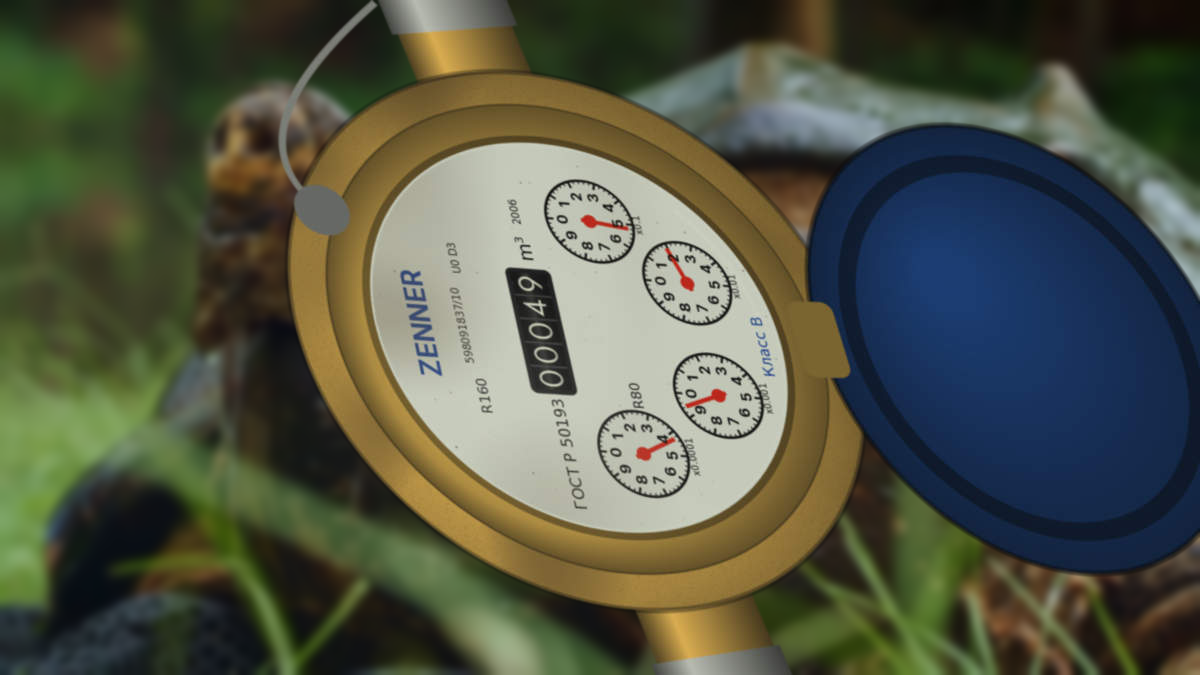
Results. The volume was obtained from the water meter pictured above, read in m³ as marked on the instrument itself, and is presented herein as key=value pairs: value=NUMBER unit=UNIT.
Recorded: value=49.5194 unit=m³
